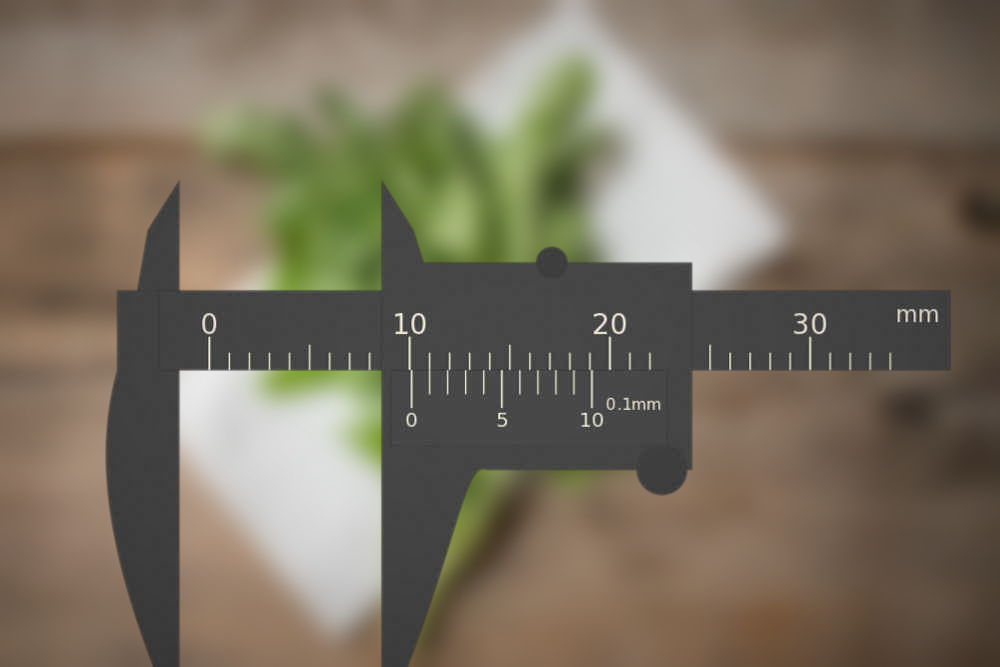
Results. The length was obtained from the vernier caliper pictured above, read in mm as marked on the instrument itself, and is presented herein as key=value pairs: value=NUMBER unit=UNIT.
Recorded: value=10.1 unit=mm
